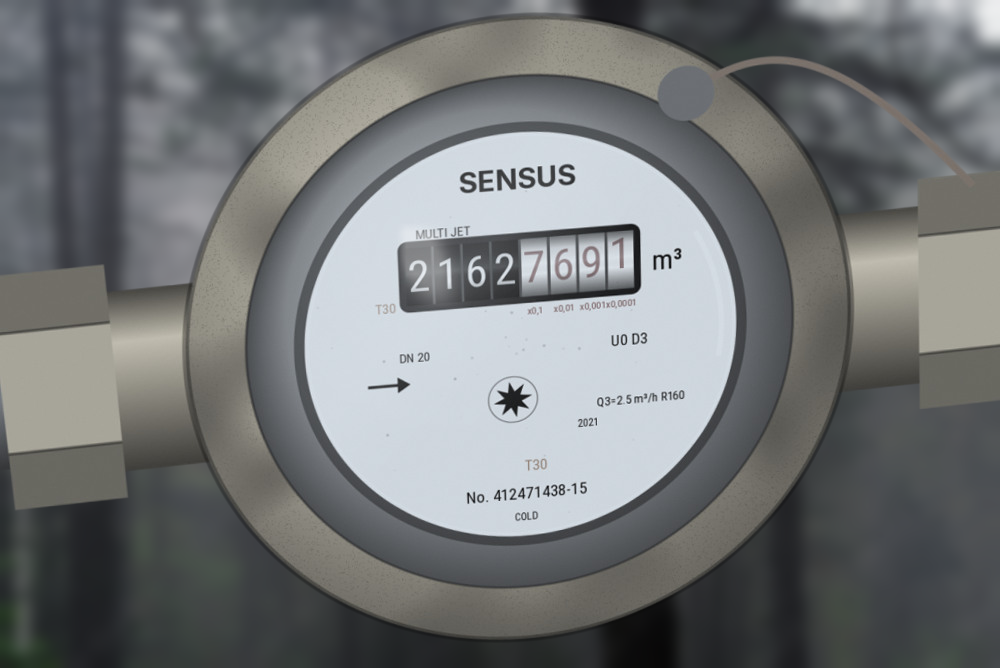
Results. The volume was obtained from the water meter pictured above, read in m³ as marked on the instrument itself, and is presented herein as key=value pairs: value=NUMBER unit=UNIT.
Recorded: value=2162.7691 unit=m³
